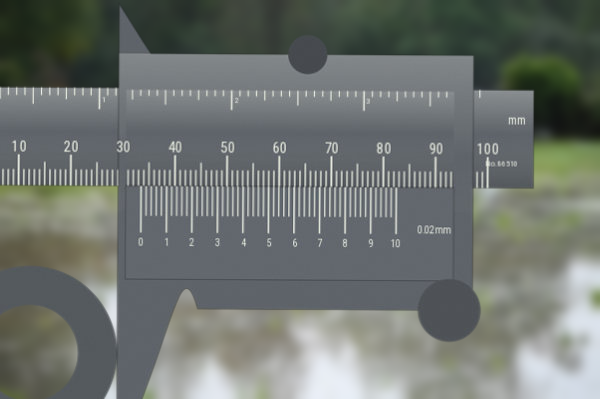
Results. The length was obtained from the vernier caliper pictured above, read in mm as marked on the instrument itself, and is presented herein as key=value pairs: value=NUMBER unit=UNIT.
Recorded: value=33.5 unit=mm
